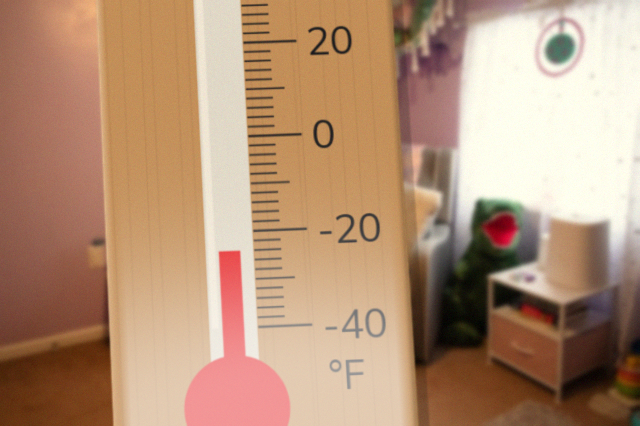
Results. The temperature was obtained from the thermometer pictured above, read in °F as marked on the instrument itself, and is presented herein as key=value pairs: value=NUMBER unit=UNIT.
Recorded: value=-24 unit=°F
